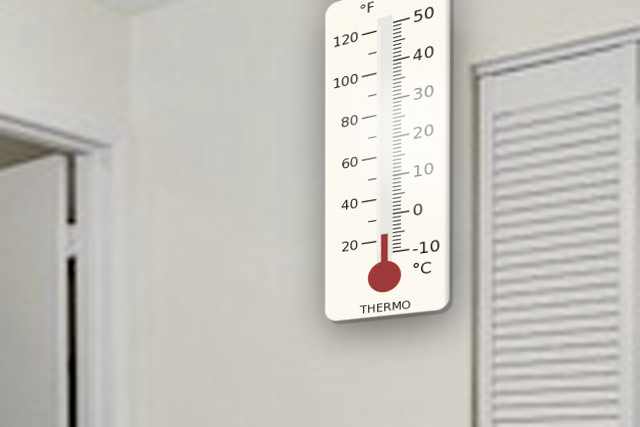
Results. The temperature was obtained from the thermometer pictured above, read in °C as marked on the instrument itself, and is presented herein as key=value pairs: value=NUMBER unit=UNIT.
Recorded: value=-5 unit=°C
